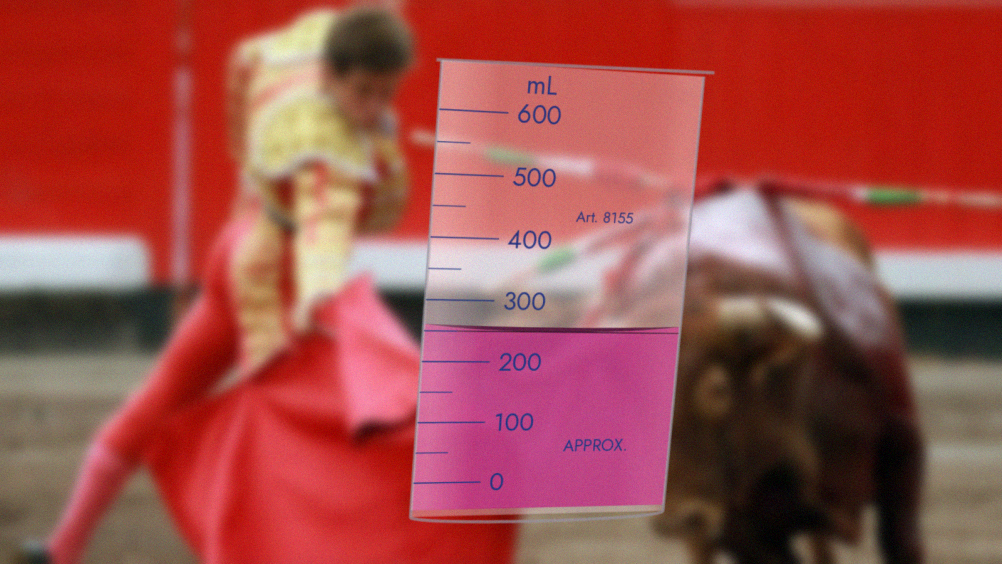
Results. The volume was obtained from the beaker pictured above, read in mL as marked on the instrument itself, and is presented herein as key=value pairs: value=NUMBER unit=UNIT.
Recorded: value=250 unit=mL
